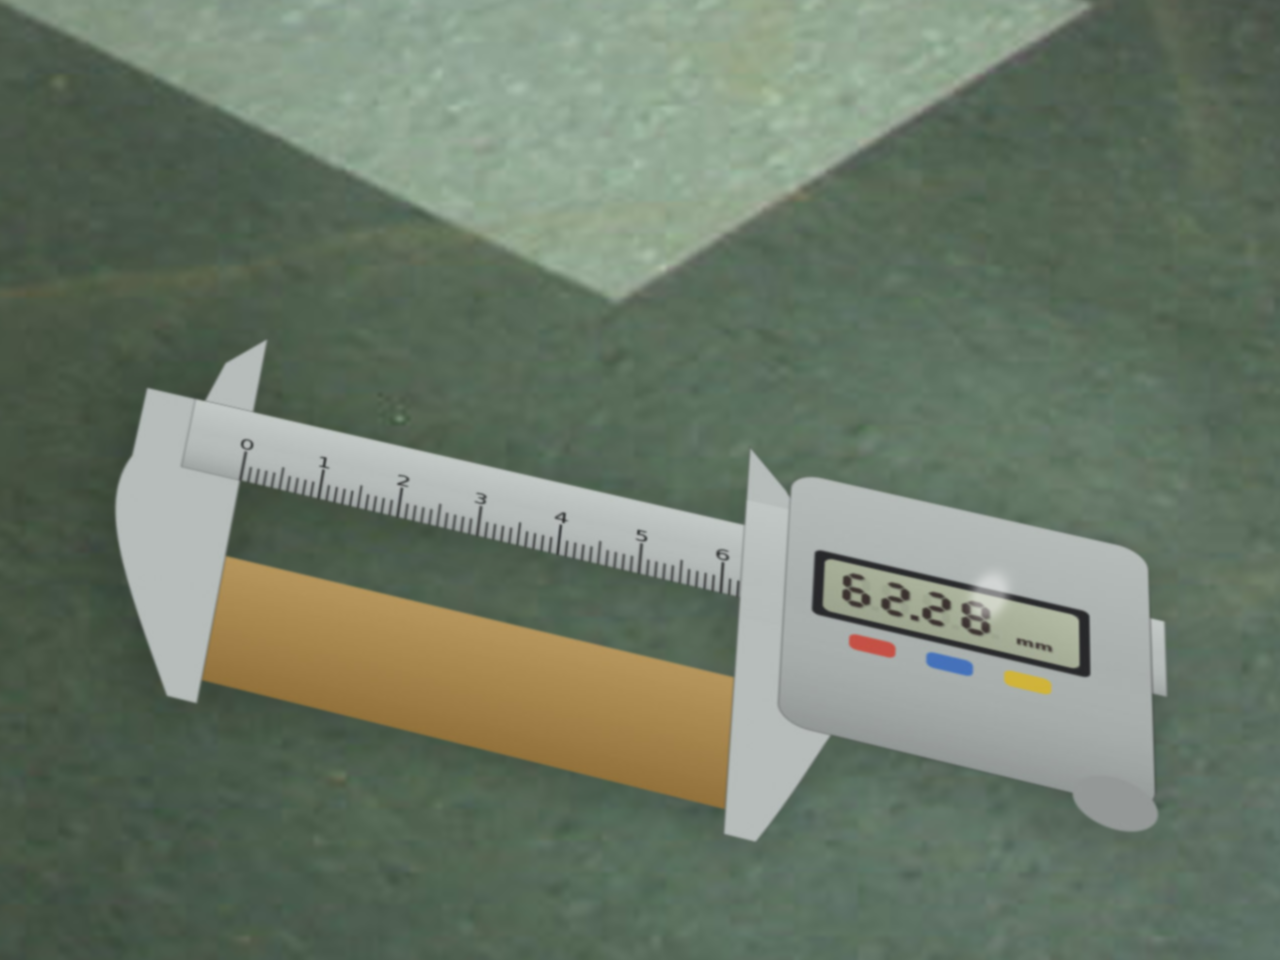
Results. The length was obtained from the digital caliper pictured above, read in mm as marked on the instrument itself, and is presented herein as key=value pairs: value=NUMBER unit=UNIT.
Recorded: value=62.28 unit=mm
